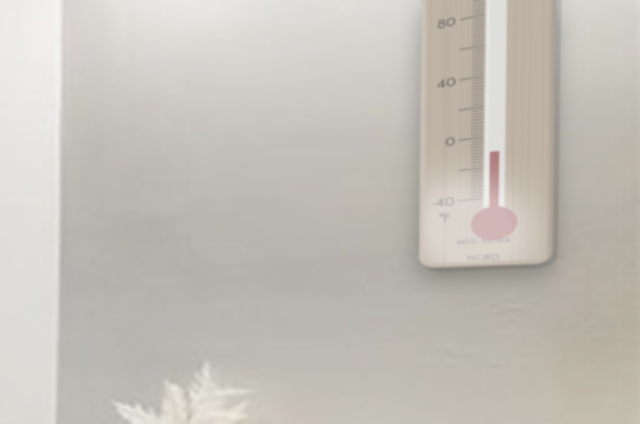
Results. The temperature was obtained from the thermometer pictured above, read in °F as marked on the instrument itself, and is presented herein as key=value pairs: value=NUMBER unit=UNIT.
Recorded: value=-10 unit=°F
